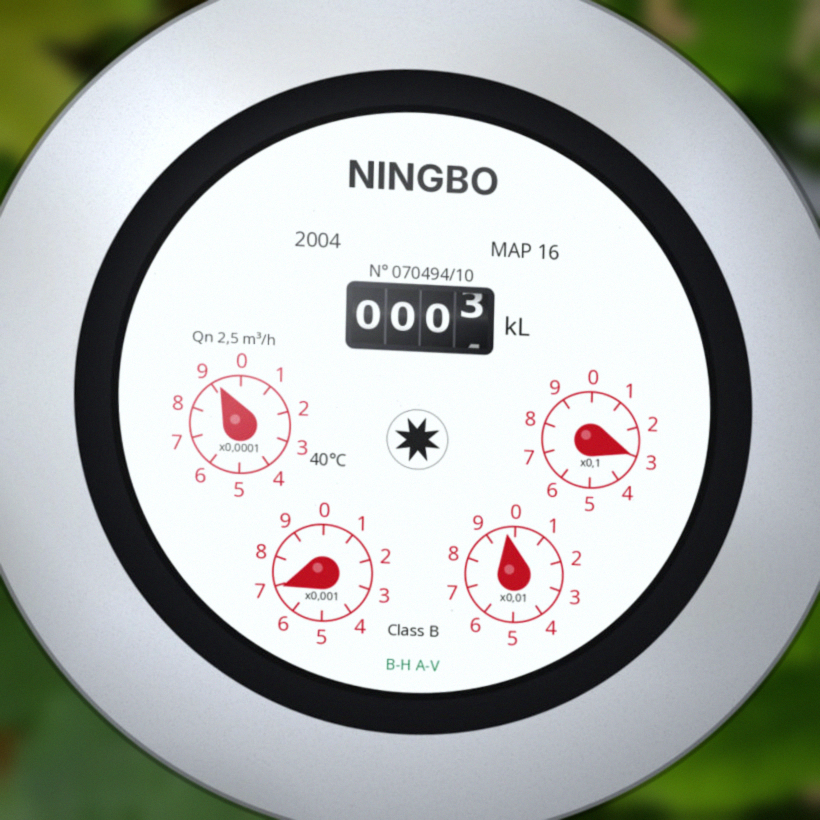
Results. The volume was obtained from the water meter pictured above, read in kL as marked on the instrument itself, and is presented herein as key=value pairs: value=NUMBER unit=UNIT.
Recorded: value=3.2969 unit=kL
